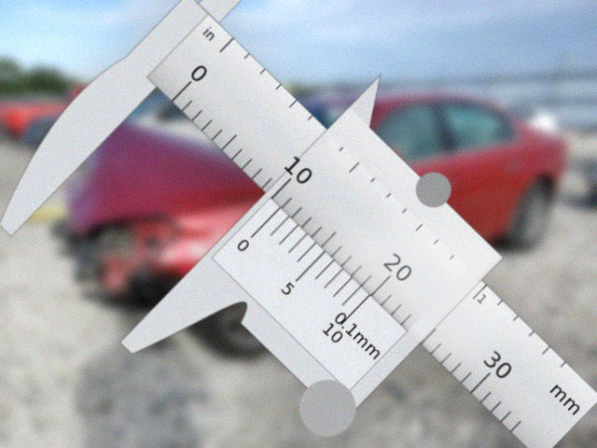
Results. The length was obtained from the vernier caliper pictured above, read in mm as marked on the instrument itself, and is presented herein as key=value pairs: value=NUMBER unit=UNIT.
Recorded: value=10.9 unit=mm
